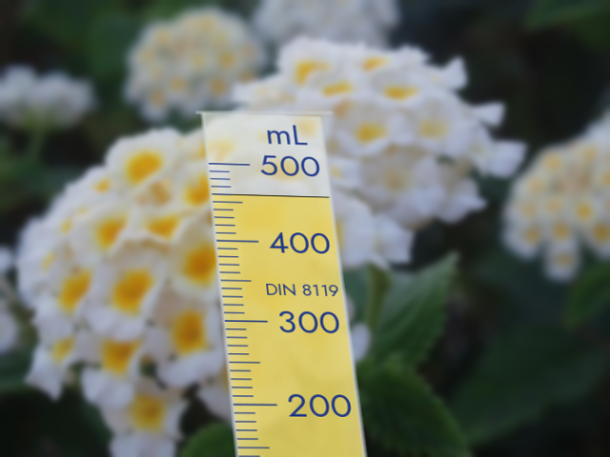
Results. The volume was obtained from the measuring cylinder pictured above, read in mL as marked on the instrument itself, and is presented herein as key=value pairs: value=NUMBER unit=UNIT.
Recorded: value=460 unit=mL
